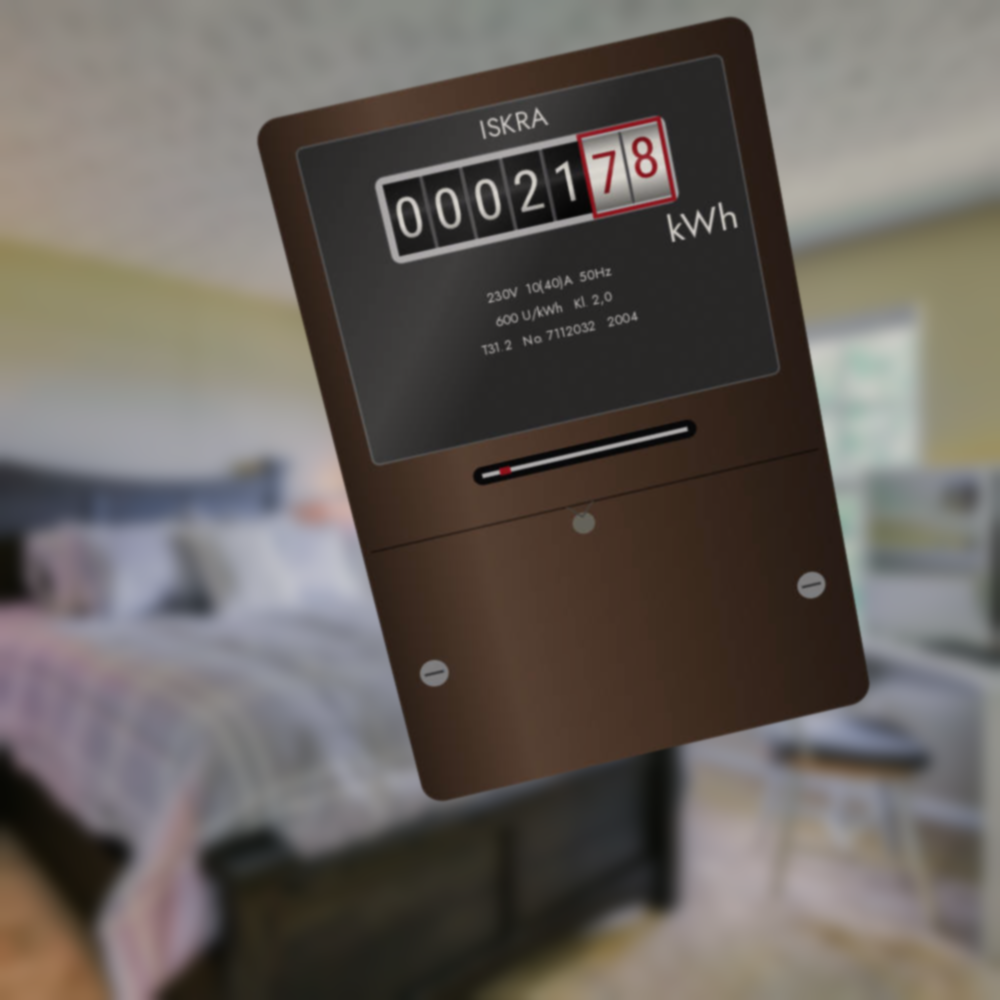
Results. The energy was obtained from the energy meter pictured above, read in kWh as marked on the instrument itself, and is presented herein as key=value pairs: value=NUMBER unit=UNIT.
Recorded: value=21.78 unit=kWh
